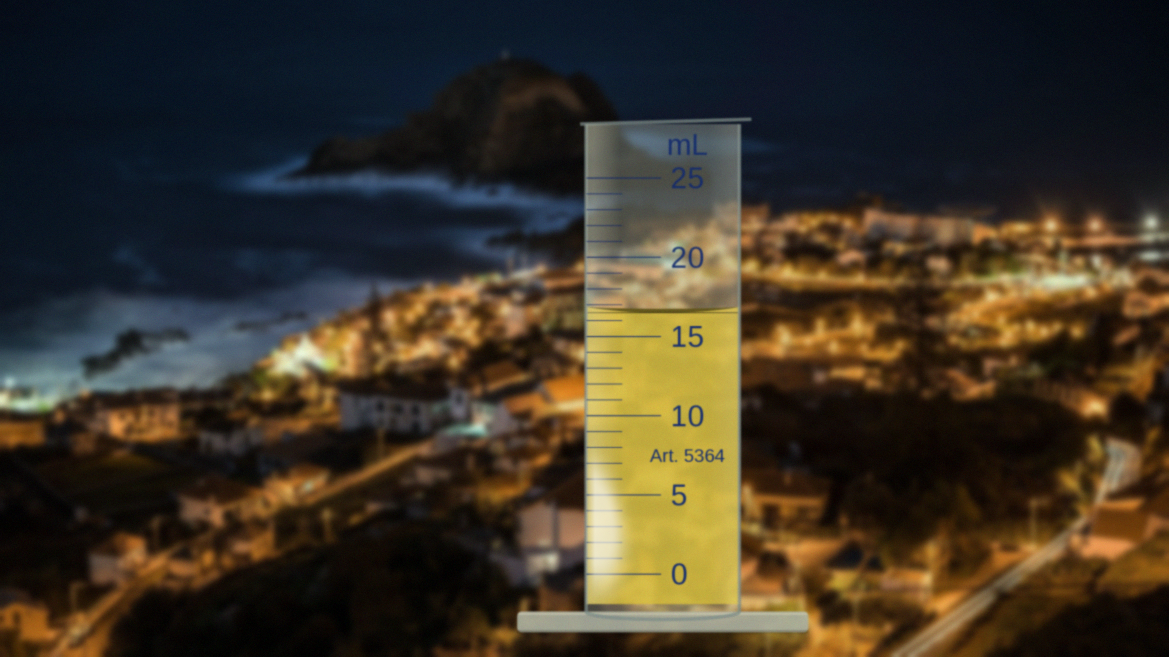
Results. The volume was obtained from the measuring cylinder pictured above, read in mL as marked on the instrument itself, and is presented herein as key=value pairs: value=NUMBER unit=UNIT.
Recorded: value=16.5 unit=mL
